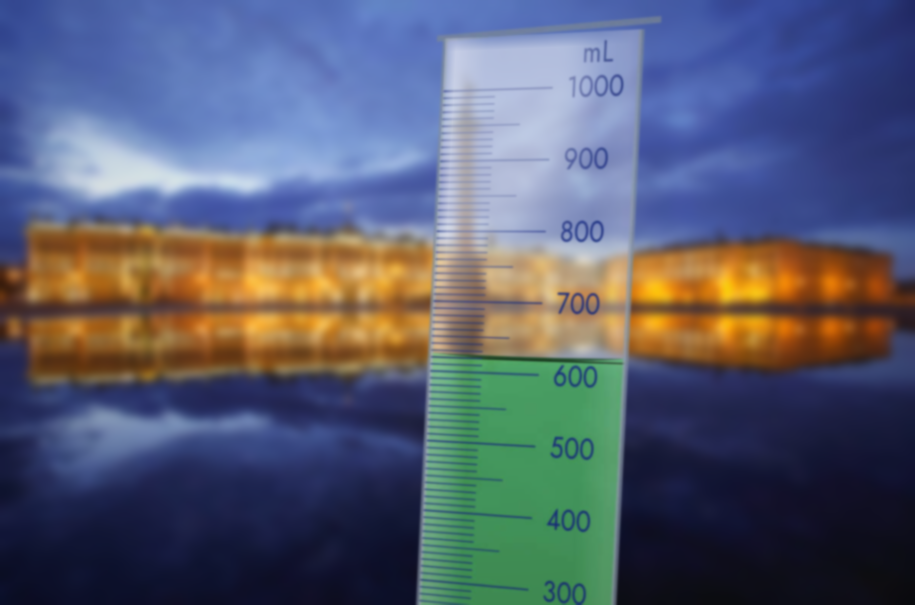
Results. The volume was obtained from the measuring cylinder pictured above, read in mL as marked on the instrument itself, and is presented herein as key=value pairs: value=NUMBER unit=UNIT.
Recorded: value=620 unit=mL
